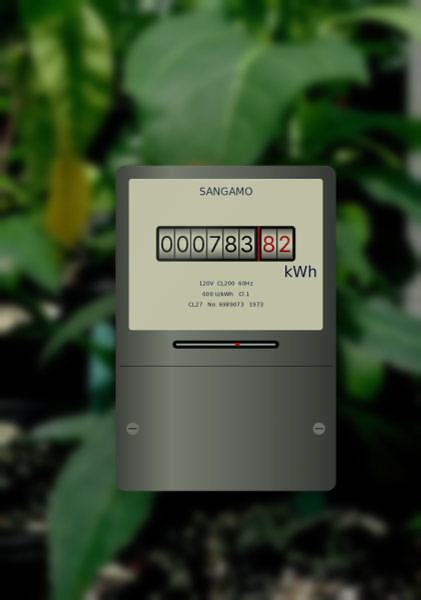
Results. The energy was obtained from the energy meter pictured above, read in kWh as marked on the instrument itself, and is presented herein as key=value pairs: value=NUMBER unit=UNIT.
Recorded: value=783.82 unit=kWh
